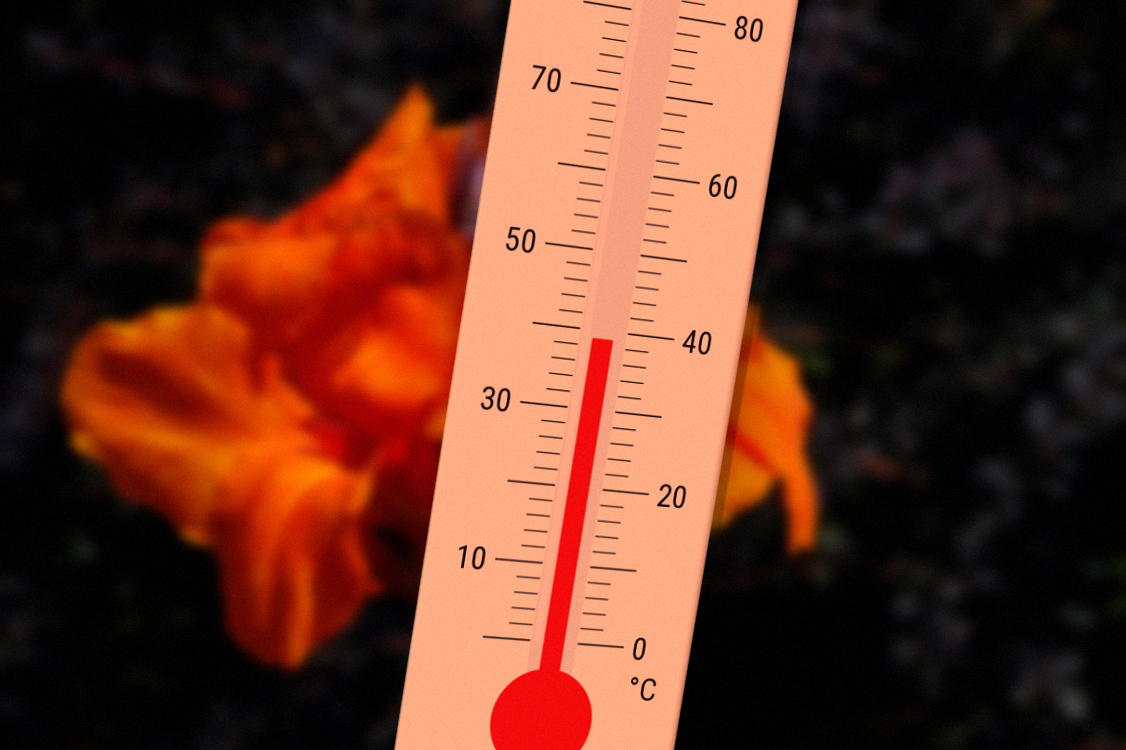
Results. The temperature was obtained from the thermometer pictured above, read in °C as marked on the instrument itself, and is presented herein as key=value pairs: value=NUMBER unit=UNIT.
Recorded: value=39 unit=°C
